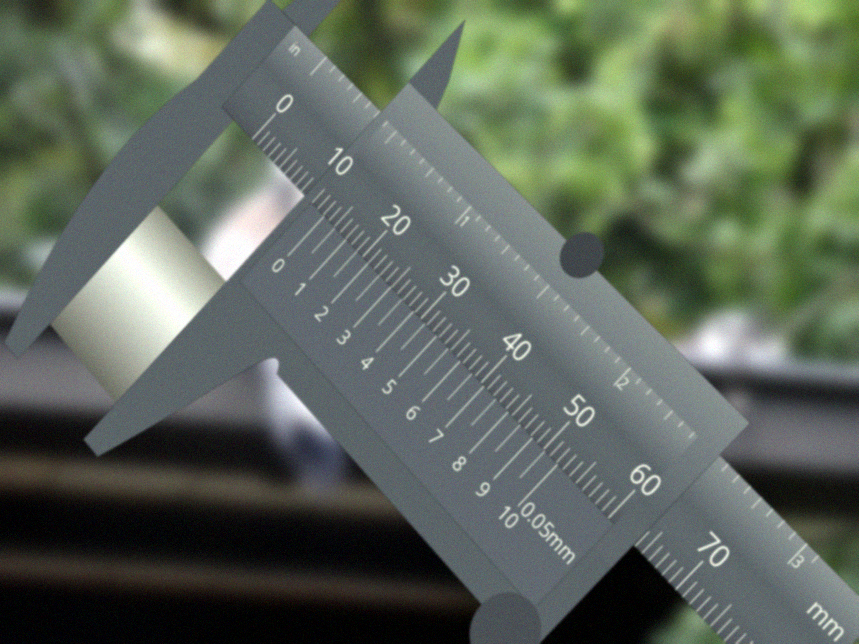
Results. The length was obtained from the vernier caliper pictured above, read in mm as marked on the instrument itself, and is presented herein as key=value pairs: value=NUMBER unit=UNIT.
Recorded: value=13.2 unit=mm
